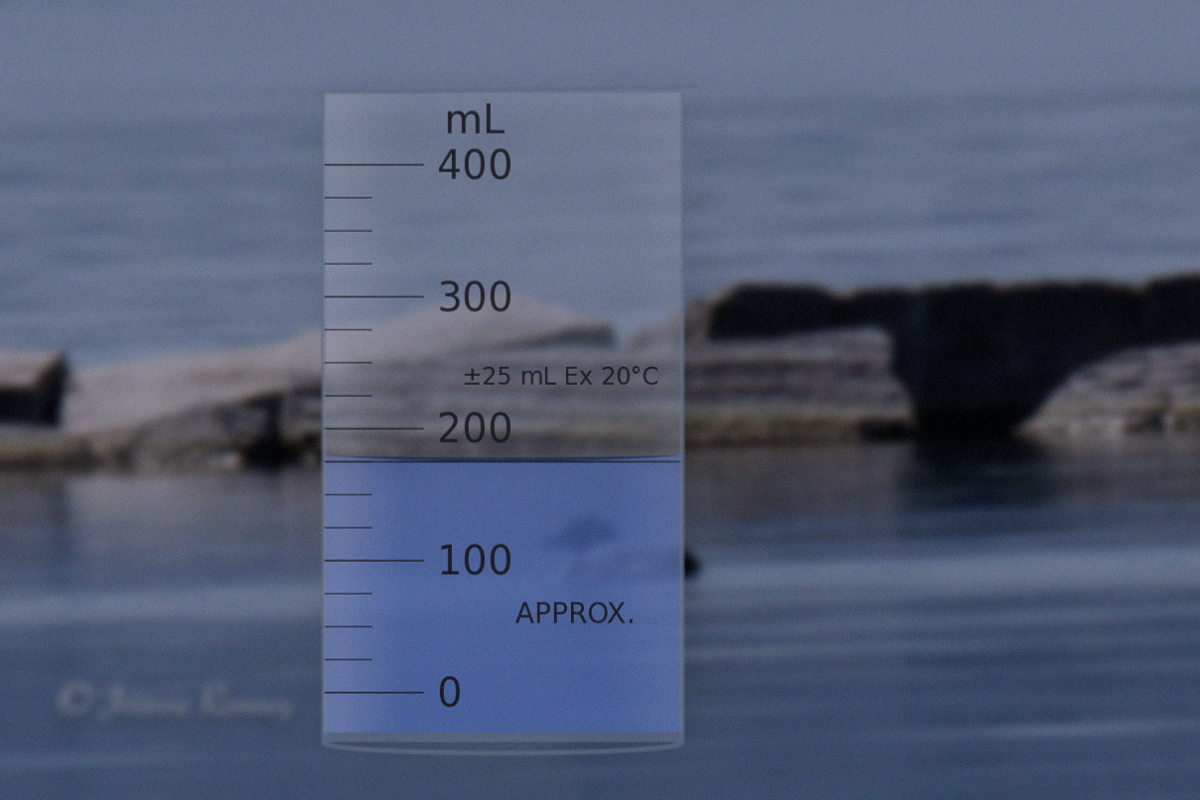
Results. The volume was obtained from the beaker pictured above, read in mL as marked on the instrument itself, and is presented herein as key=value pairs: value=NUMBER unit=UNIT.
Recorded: value=175 unit=mL
